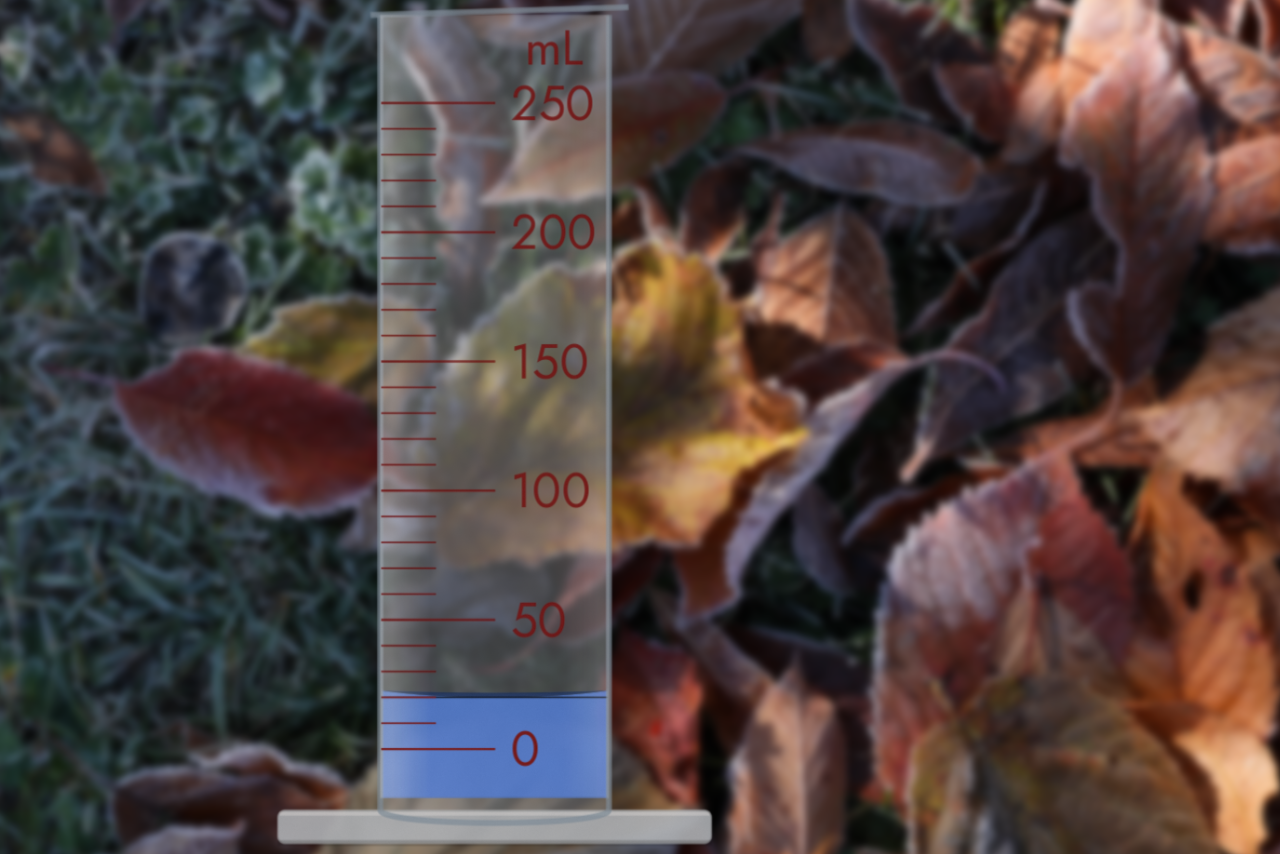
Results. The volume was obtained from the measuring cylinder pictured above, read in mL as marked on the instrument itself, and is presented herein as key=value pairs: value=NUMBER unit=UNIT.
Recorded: value=20 unit=mL
